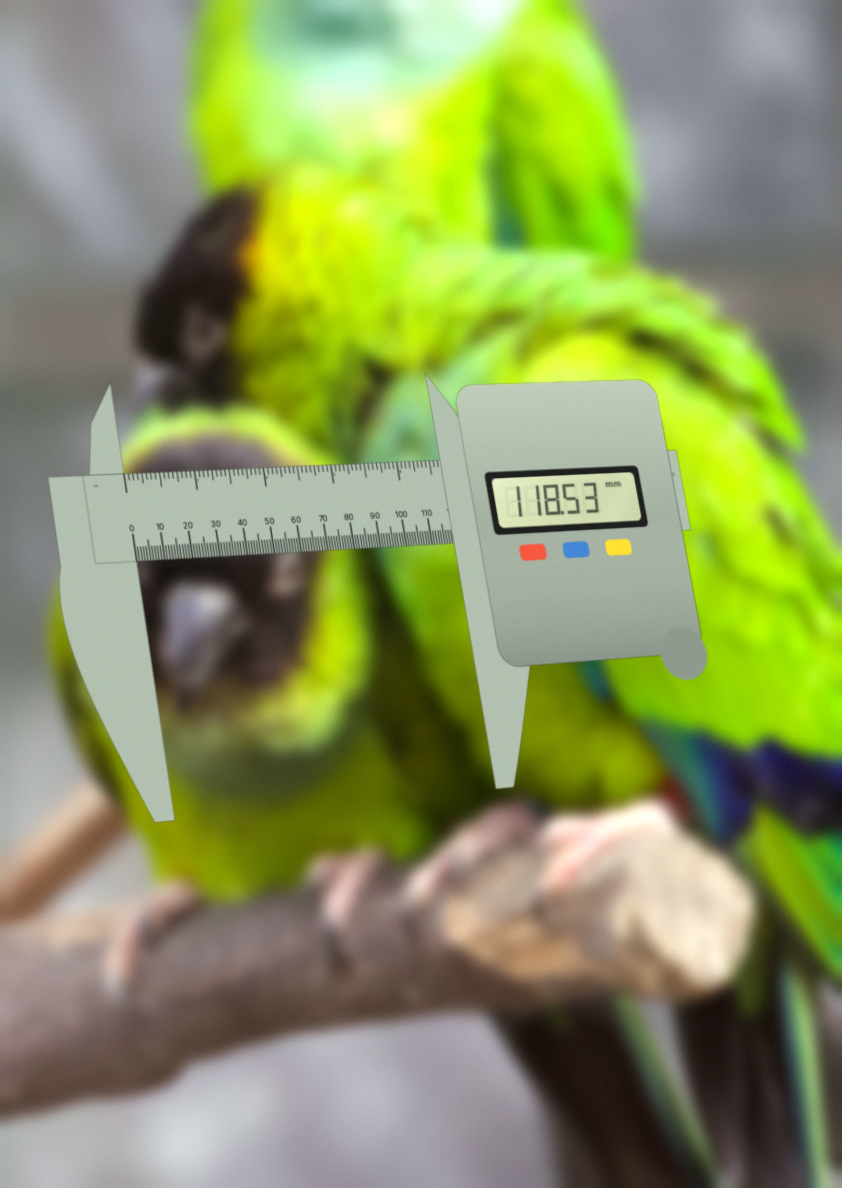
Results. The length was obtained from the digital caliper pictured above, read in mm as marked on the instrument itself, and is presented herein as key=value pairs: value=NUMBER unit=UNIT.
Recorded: value=118.53 unit=mm
